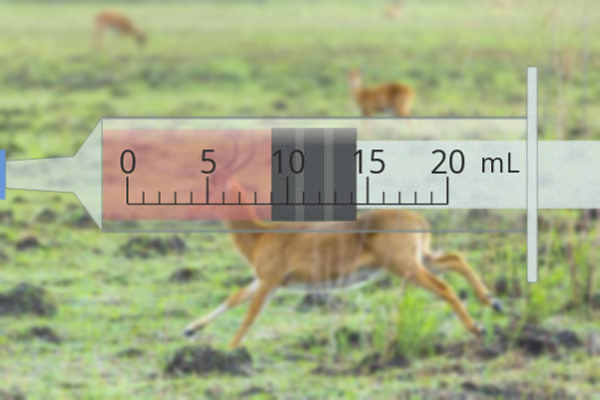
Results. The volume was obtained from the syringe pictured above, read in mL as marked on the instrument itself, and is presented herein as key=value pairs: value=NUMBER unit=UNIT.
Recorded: value=9 unit=mL
